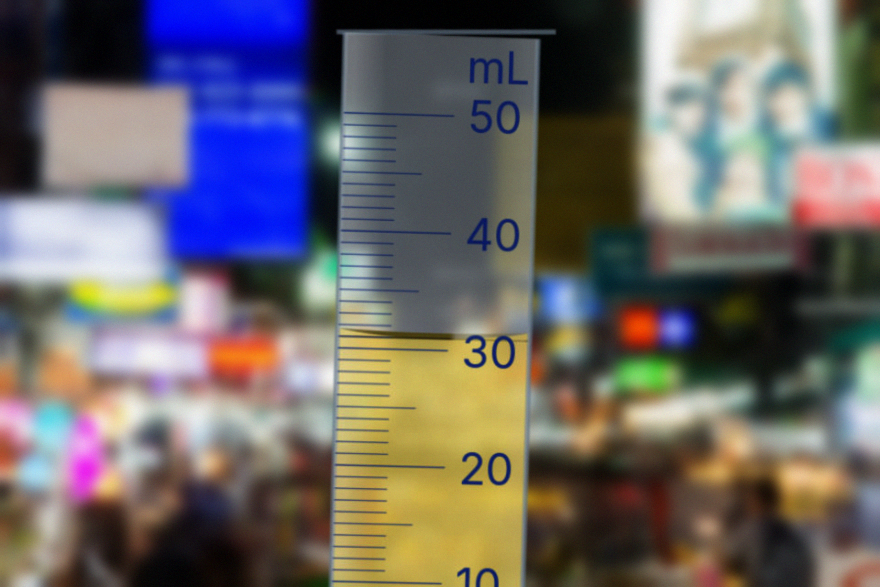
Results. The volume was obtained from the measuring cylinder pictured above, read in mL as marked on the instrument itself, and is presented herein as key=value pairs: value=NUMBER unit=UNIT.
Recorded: value=31 unit=mL
